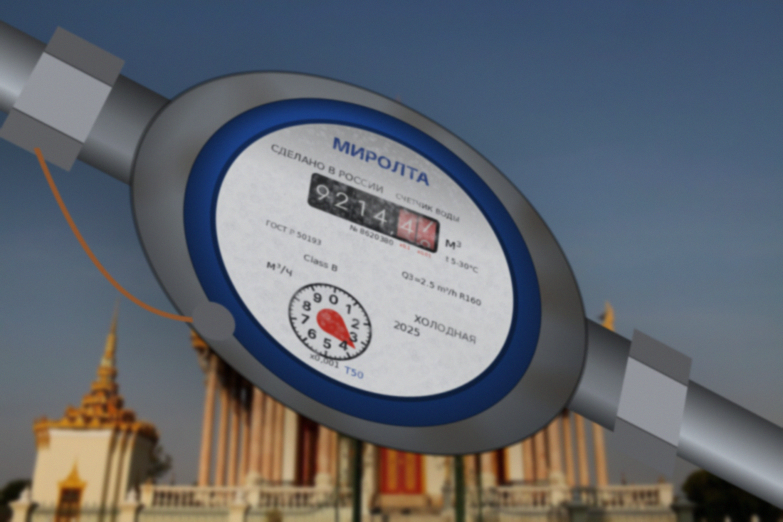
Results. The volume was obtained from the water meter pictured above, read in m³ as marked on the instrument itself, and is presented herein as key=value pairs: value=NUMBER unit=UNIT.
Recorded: value=9214.473 unit=m³
